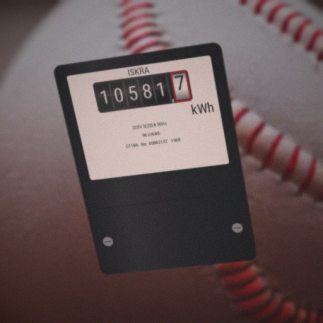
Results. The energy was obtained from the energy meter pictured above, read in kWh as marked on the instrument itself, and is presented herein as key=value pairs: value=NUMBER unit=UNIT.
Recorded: value=10581.7 unit=kWh
